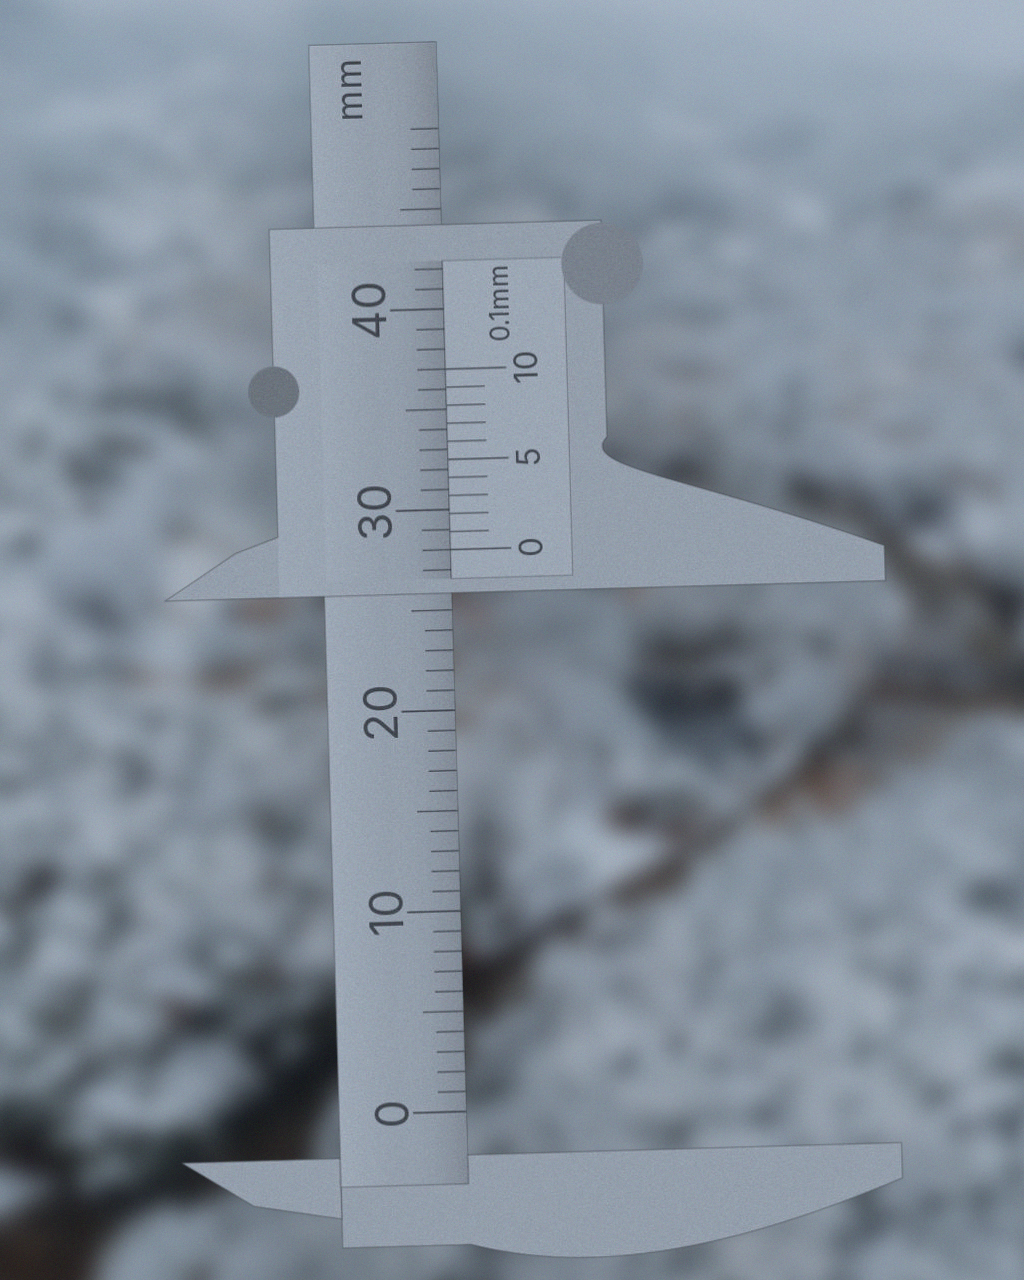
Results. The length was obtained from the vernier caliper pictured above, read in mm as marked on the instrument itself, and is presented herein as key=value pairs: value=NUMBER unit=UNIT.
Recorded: value=28.0 unit=mm
